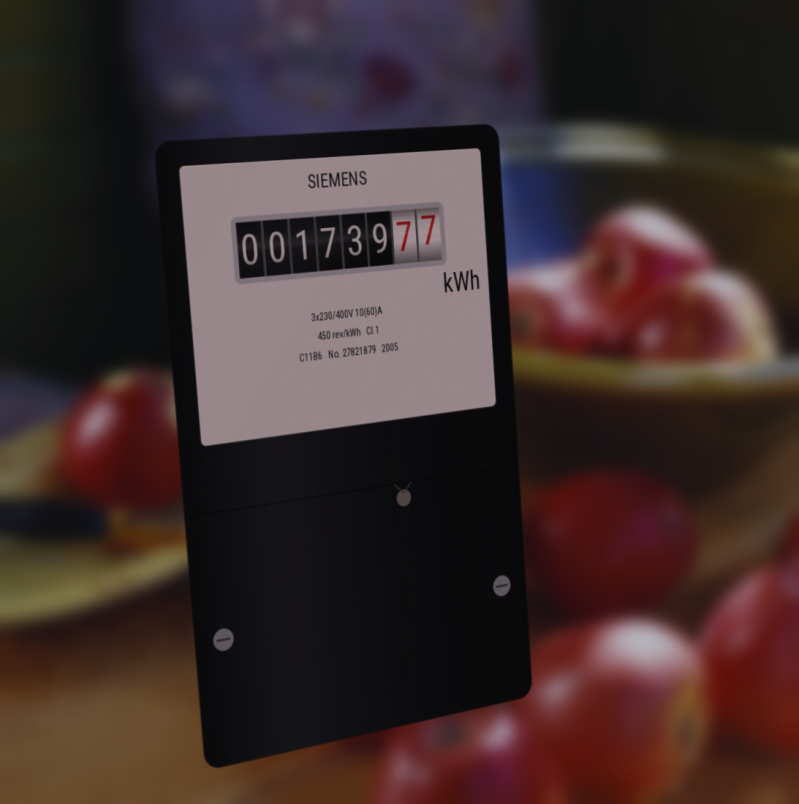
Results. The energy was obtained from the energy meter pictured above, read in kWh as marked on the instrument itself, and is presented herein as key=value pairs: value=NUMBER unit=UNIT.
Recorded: value=1739.77 unit=kWh
